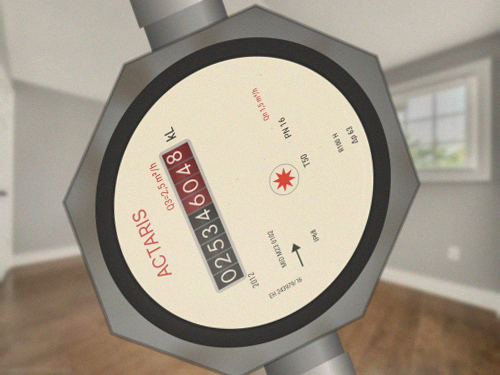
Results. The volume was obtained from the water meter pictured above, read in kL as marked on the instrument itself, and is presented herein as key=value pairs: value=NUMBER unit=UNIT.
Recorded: value=2534.6048 unit=kL
